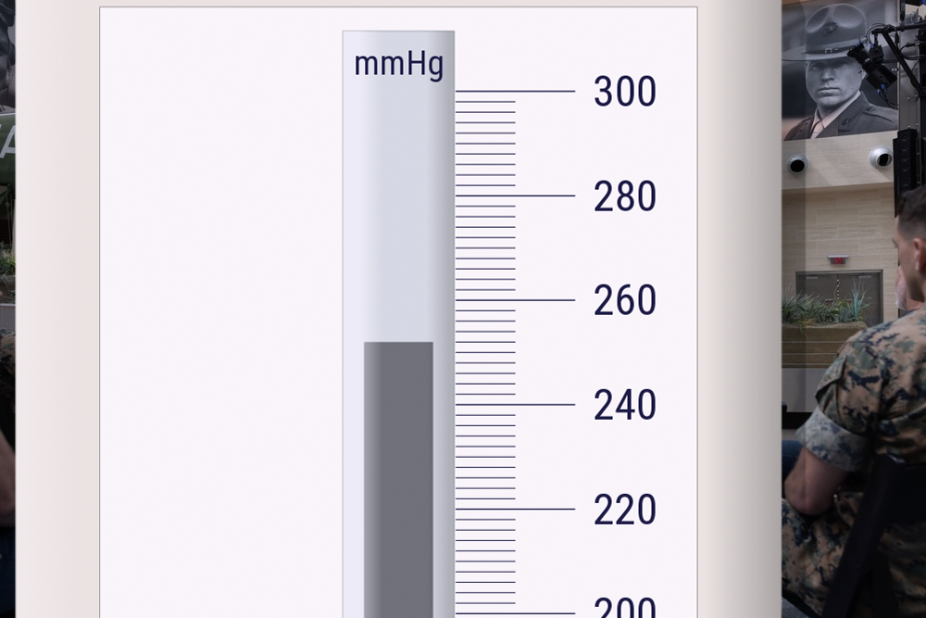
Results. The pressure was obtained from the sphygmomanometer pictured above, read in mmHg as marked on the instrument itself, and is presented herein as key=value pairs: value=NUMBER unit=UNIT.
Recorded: value=252 unit=mmHg
